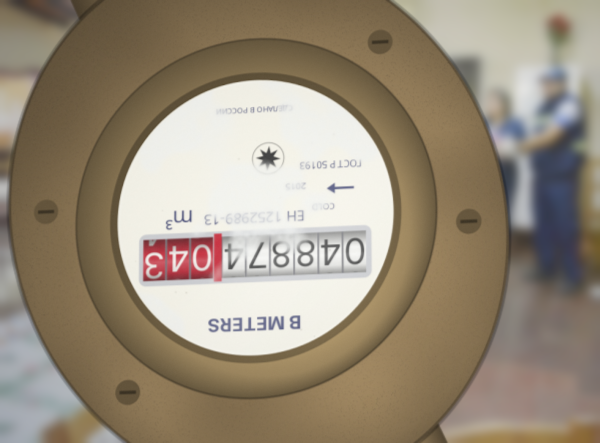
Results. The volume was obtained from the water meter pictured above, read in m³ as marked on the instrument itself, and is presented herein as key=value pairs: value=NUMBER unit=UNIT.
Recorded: value=48874.043 unit=m³
